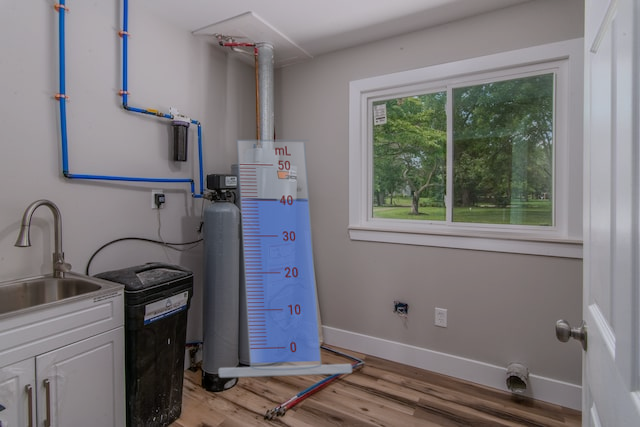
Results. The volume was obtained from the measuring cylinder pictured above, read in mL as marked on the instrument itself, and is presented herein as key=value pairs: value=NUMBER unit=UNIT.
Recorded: value=40 unit=mL
